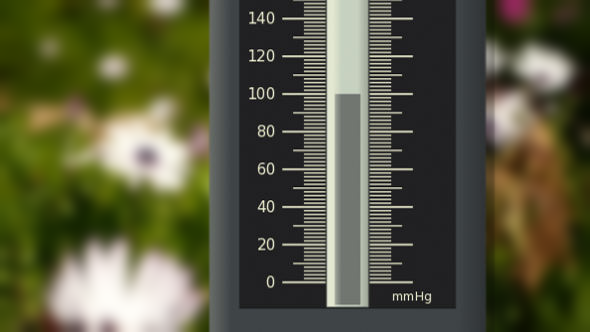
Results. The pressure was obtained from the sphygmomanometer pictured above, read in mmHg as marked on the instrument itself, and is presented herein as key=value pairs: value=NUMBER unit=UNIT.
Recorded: value=100 unit=mmHg
